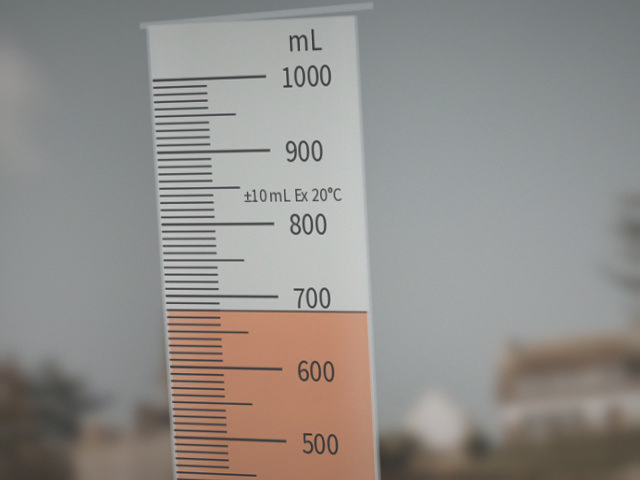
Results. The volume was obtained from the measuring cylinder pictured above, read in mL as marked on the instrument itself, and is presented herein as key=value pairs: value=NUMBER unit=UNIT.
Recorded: value=680 unit=mL
